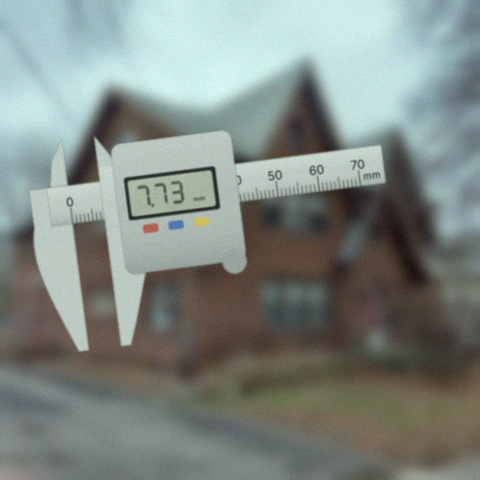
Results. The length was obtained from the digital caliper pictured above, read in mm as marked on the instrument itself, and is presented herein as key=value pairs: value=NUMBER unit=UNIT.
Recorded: value=7.73 unit=mm
